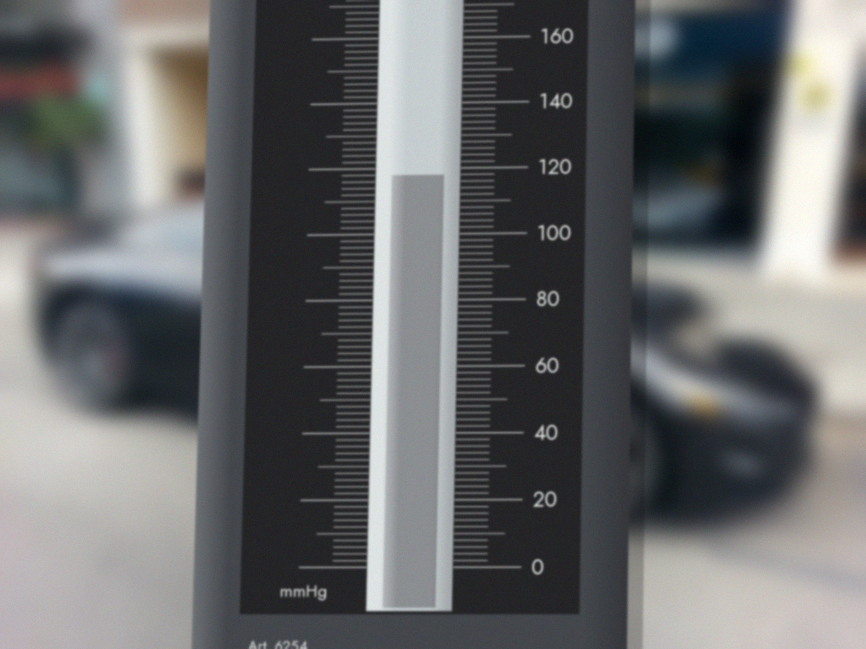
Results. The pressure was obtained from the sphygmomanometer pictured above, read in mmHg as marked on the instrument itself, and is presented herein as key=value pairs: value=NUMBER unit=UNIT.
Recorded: value=118 unit=mmHg
